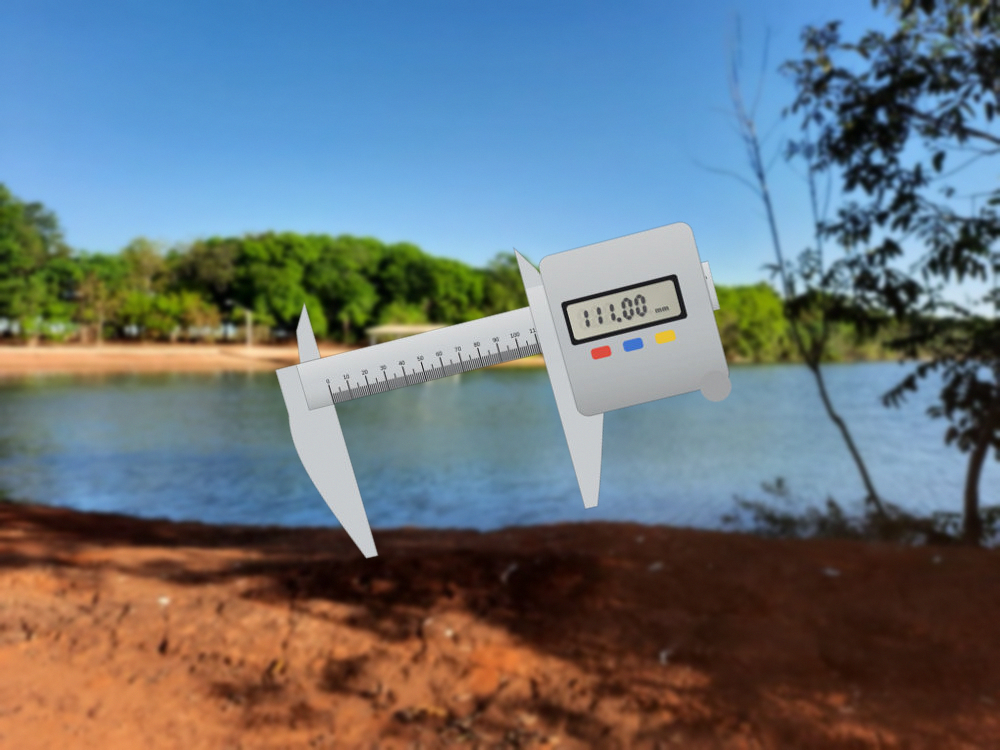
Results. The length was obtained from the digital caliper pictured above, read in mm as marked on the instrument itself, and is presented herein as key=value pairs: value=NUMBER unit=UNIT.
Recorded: value=111.00 unit=mm
